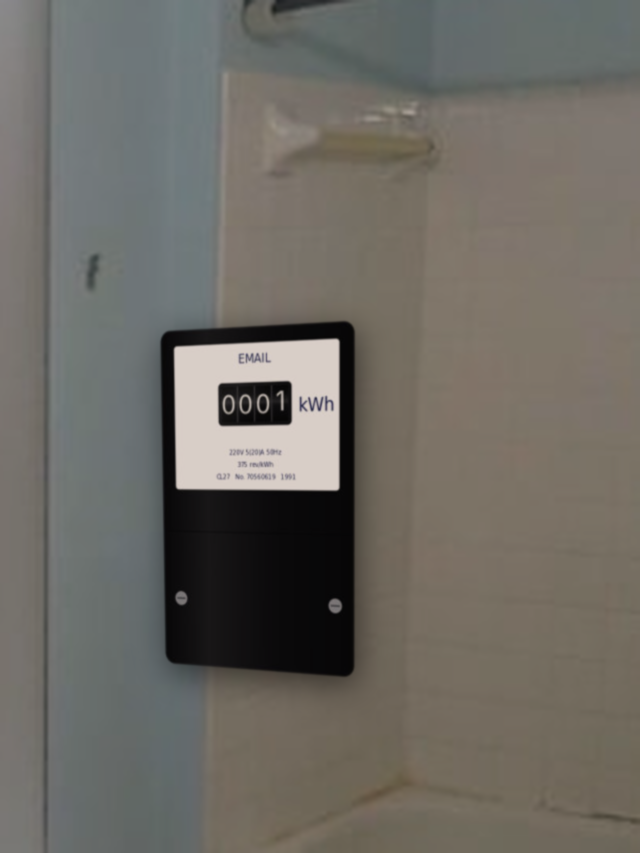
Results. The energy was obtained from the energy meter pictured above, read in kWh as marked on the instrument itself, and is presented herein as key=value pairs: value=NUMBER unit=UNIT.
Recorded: value=1 unit=kWh
